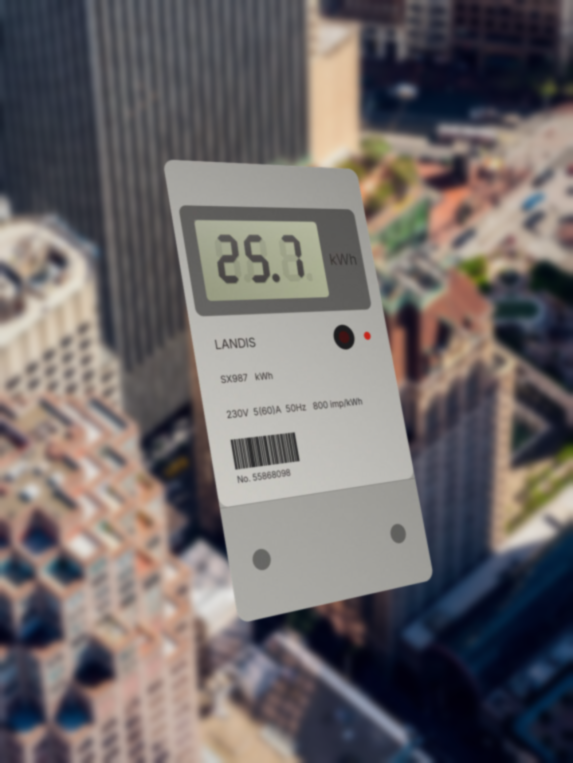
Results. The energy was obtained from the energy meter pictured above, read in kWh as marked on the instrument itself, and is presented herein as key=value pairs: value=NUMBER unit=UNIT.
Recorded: value=25.7 unit=kWh
